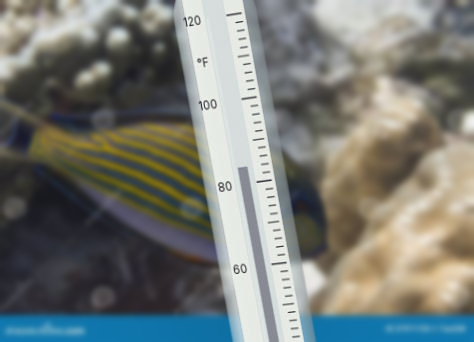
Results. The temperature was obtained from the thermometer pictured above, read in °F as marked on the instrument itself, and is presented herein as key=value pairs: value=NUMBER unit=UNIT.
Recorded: value=84 unit=°F
